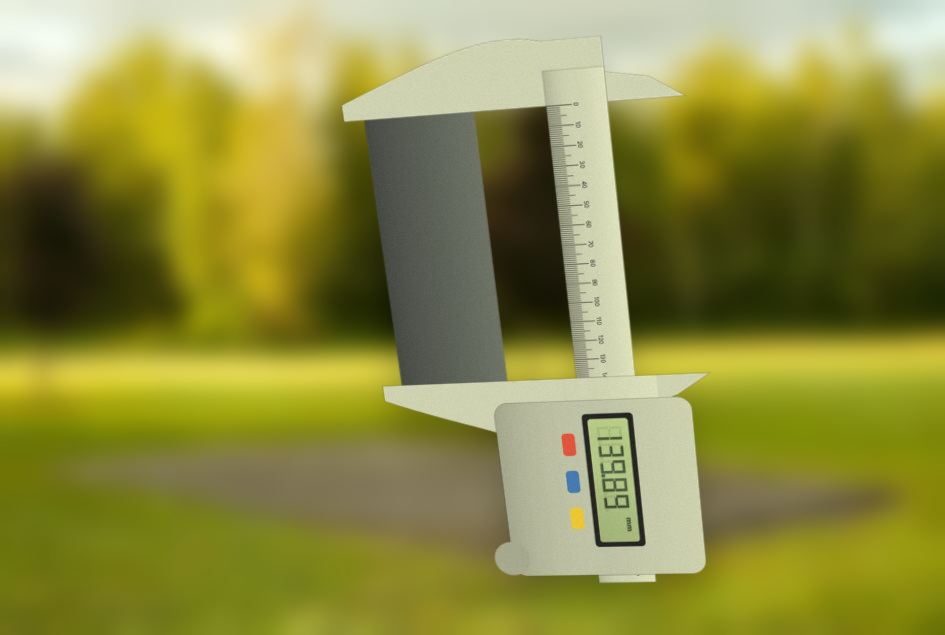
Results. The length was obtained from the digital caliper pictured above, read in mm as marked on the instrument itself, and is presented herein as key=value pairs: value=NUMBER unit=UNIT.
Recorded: value=139.89 unit=mm
